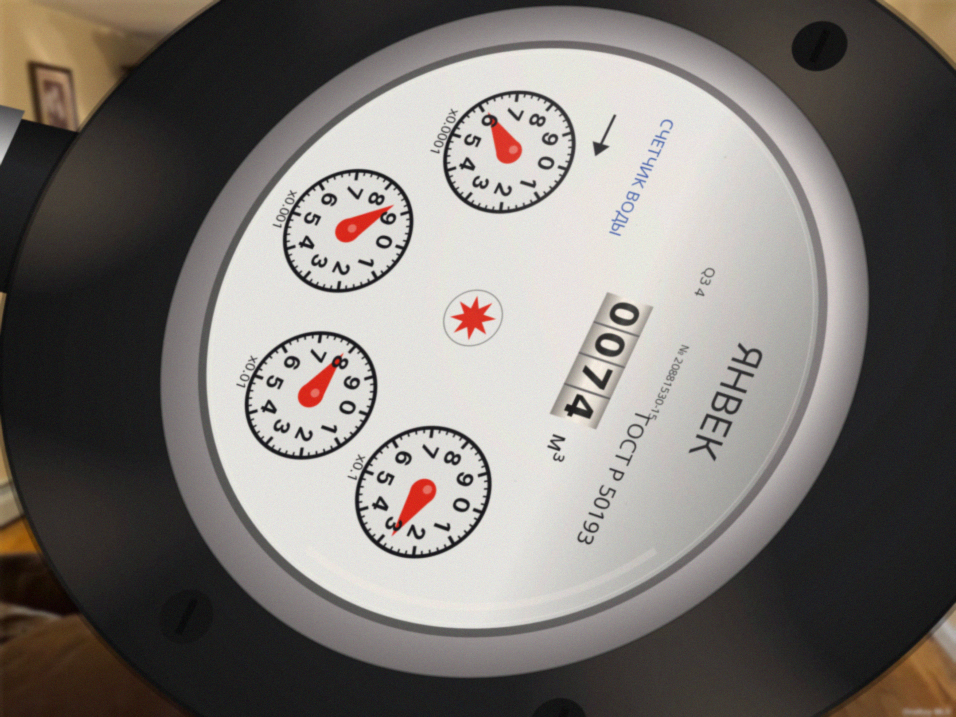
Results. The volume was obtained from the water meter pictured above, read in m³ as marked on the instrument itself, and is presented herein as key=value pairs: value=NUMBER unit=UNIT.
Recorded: value=74.2786 unit=m³
